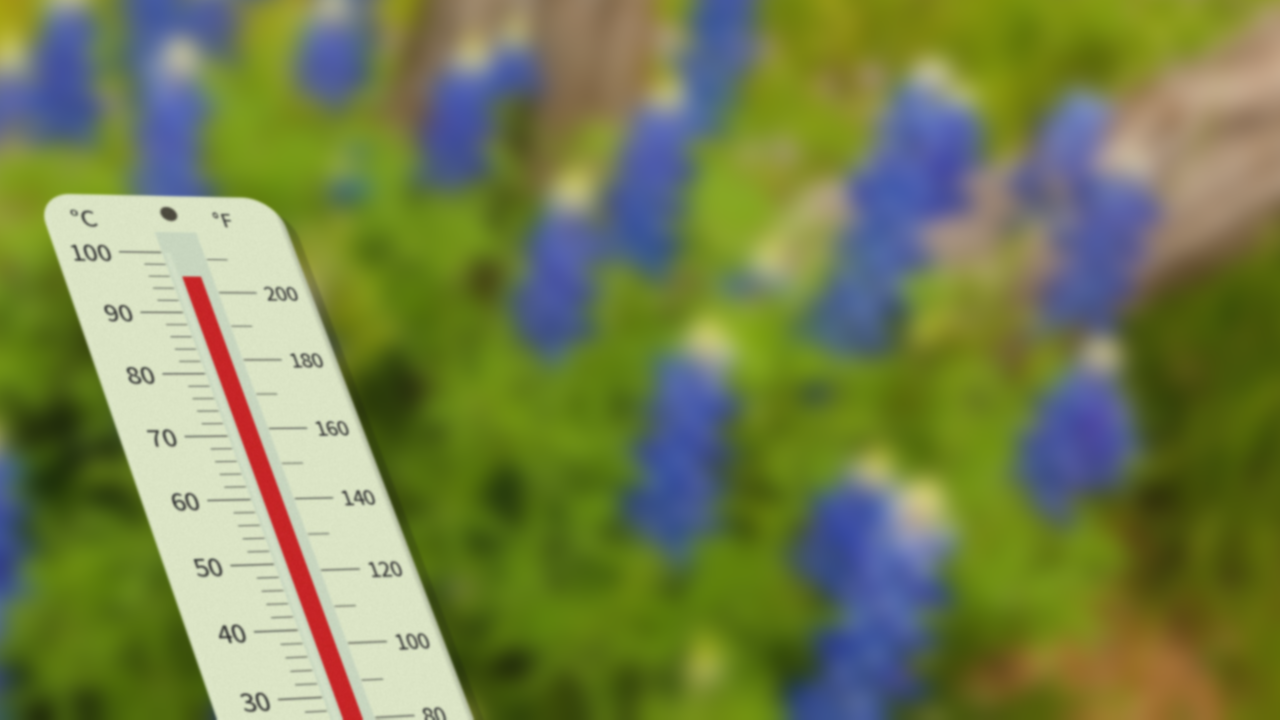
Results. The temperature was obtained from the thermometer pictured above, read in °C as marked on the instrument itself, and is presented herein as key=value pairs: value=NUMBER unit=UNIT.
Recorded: value=96 unit=°C
